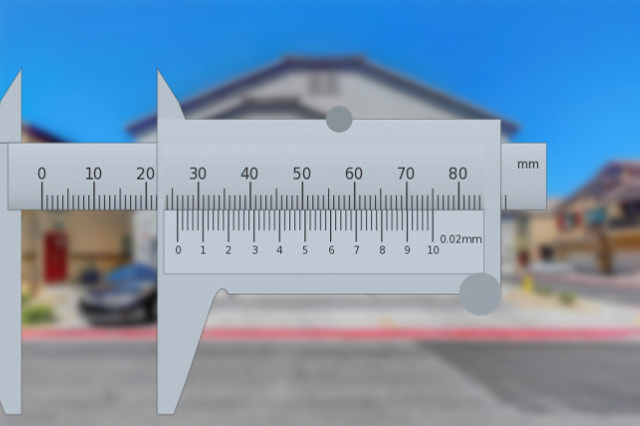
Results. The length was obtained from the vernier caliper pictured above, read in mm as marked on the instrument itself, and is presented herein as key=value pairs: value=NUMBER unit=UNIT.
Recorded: value=26.0 unit=mm
